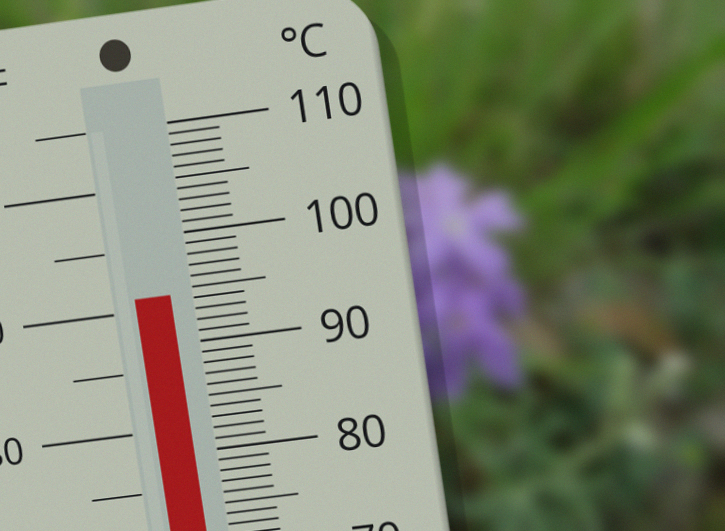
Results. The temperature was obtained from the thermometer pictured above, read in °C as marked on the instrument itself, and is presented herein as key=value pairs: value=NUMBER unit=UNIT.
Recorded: value=94.5 unit=°C
